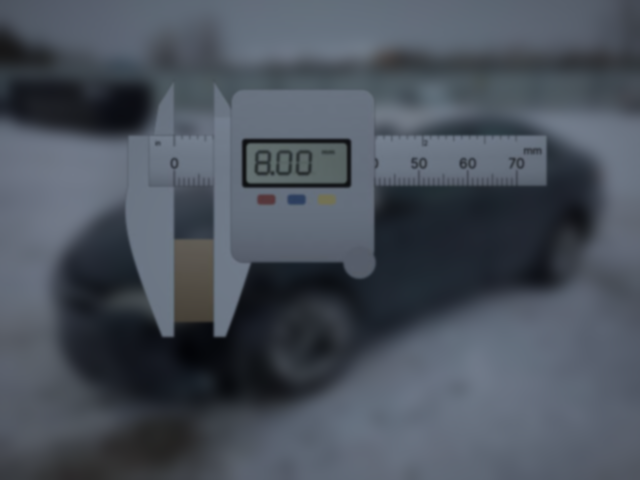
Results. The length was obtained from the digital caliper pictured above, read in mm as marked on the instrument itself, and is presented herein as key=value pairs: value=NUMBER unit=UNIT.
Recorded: value=8.00 unit=mm
